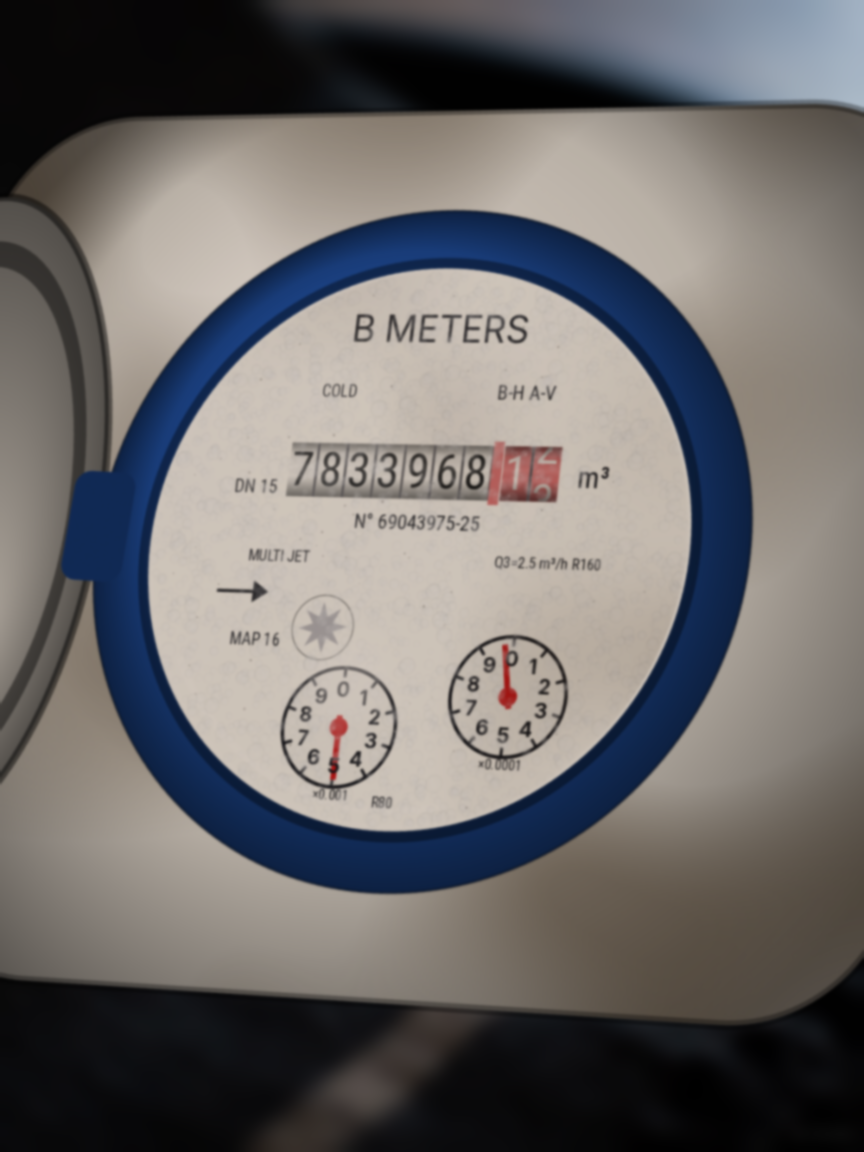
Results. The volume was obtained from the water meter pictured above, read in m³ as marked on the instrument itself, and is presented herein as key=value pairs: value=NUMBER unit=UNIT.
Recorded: value=7833968.1249 unit=m³
